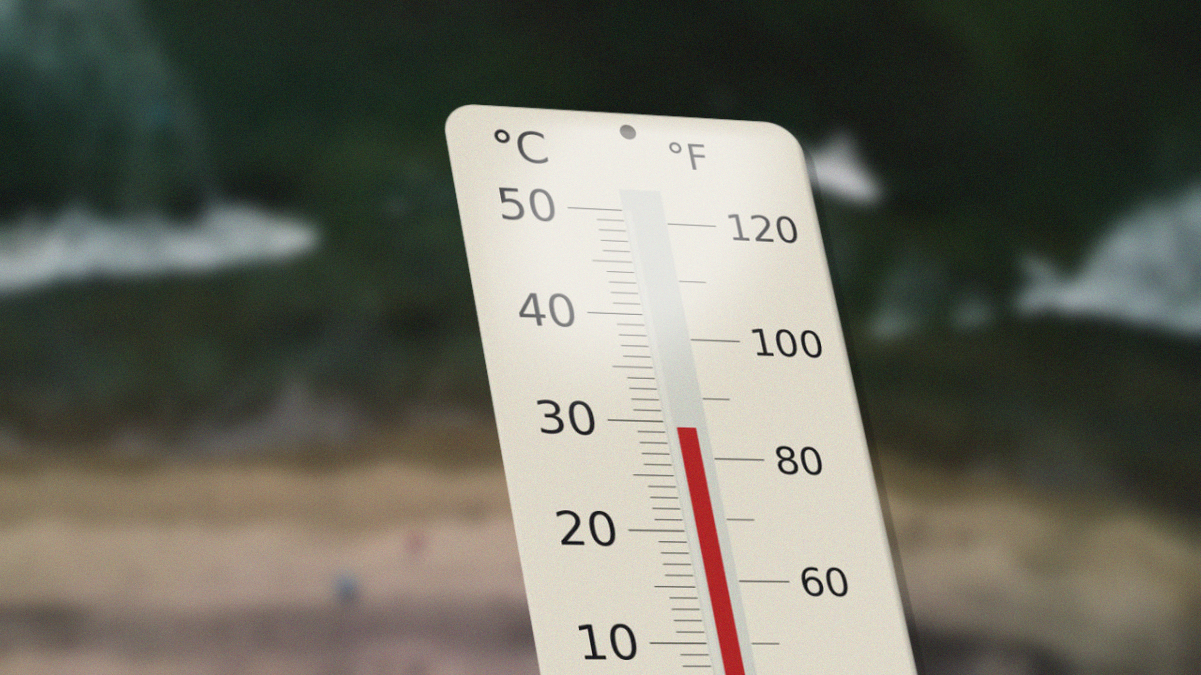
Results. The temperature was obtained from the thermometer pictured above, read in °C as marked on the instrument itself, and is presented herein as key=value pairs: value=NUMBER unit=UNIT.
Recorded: value=29.5 unit=°C
